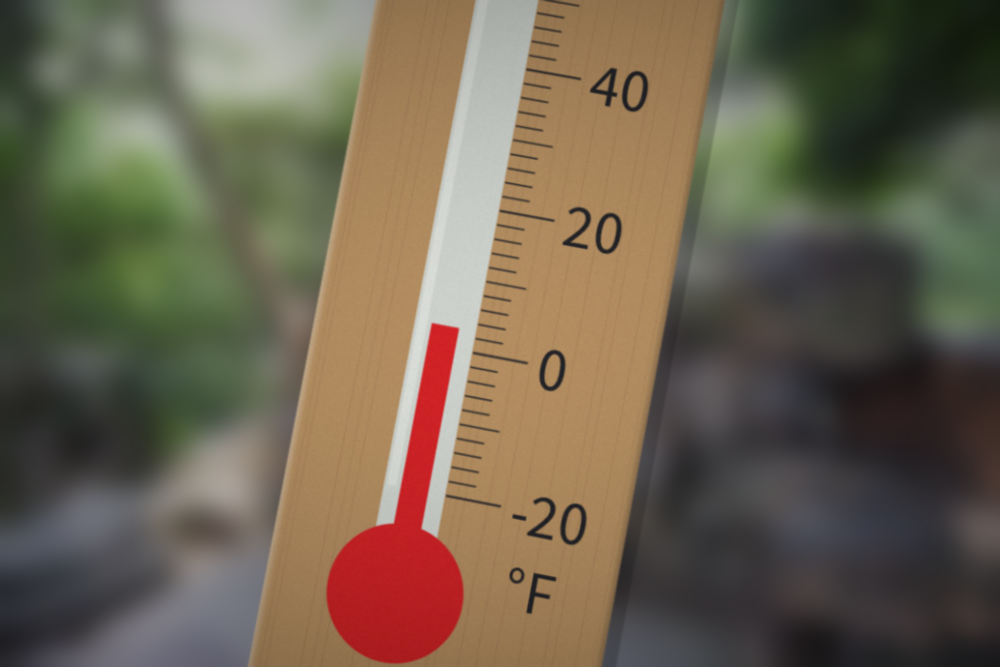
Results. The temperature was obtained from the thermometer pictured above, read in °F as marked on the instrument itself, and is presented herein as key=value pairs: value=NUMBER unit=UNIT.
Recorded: value=3 unit=°F
